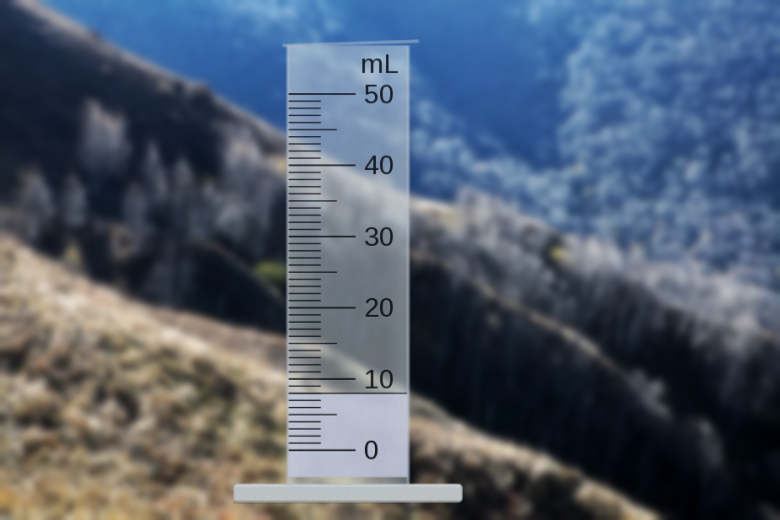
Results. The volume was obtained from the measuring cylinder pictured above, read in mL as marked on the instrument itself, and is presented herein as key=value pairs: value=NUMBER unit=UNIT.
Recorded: value=8 unit=mL
